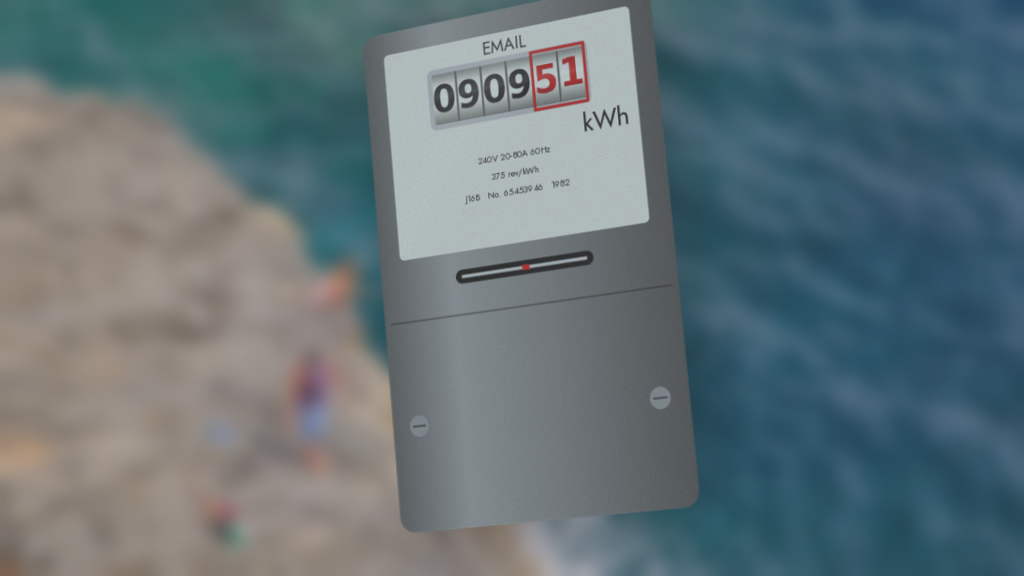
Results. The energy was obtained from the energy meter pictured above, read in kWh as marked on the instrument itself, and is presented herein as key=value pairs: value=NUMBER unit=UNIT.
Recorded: value=909.51 unit=kWh
